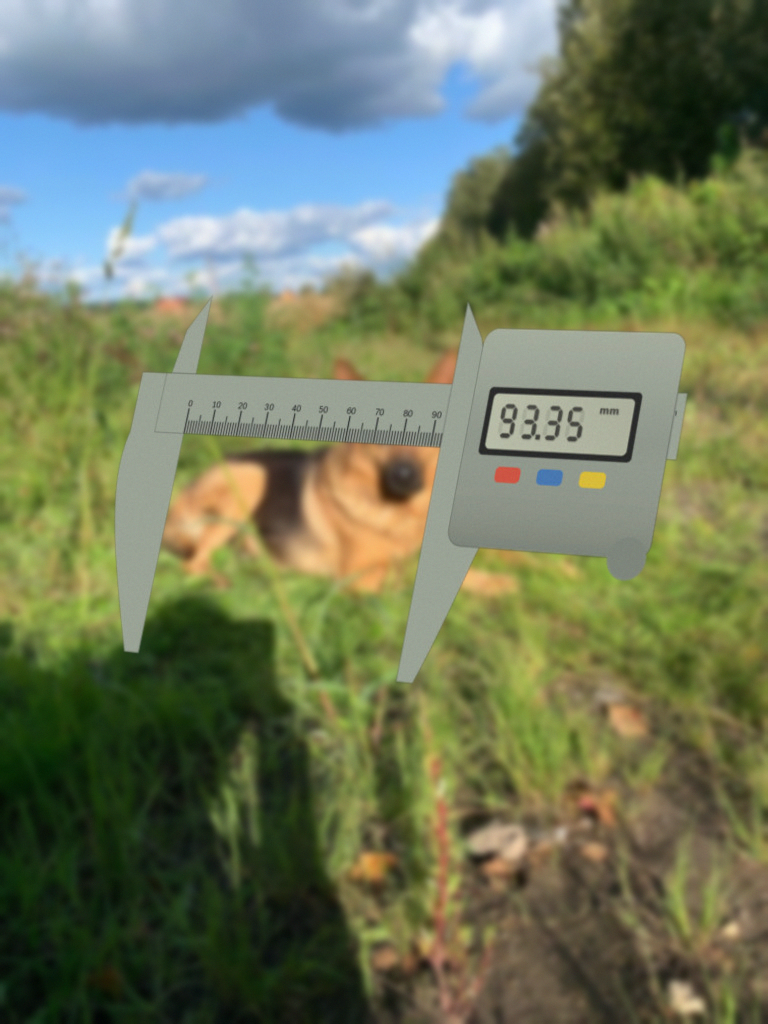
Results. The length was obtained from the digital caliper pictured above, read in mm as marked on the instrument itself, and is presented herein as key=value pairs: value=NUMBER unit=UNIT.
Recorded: value=93.35 unit=mm
